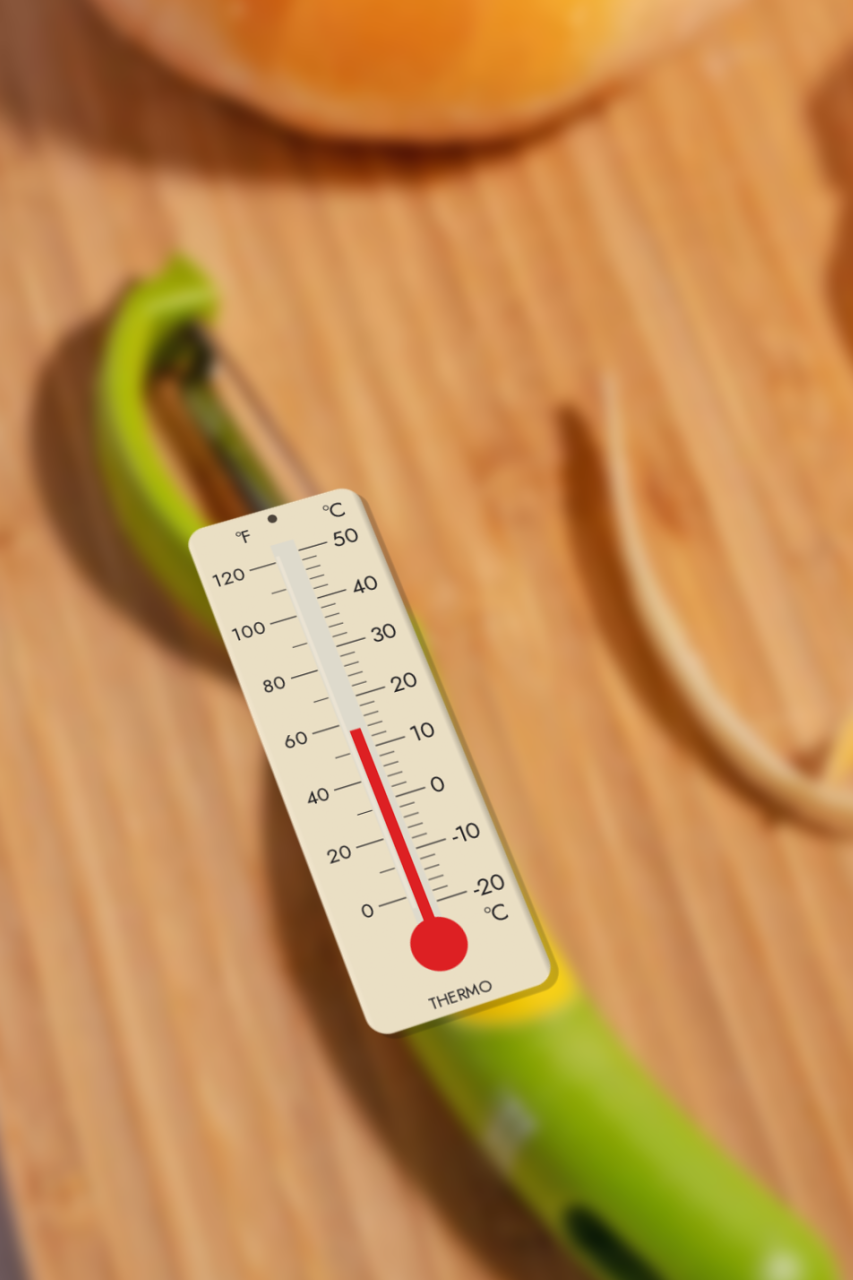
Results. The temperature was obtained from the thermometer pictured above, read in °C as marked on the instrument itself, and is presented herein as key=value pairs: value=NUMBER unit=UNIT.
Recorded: value=14 unit=°C
